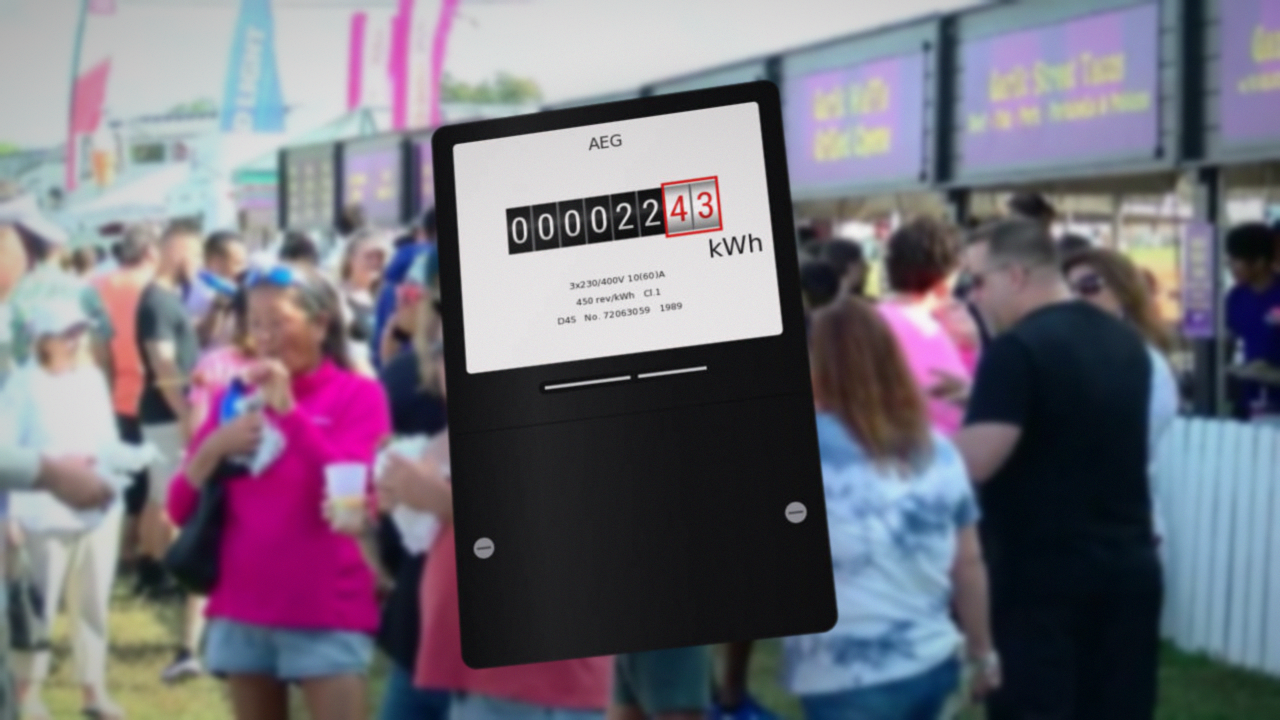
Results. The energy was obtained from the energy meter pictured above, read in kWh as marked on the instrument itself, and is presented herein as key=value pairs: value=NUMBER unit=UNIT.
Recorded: value=22.43 unit=kWh
